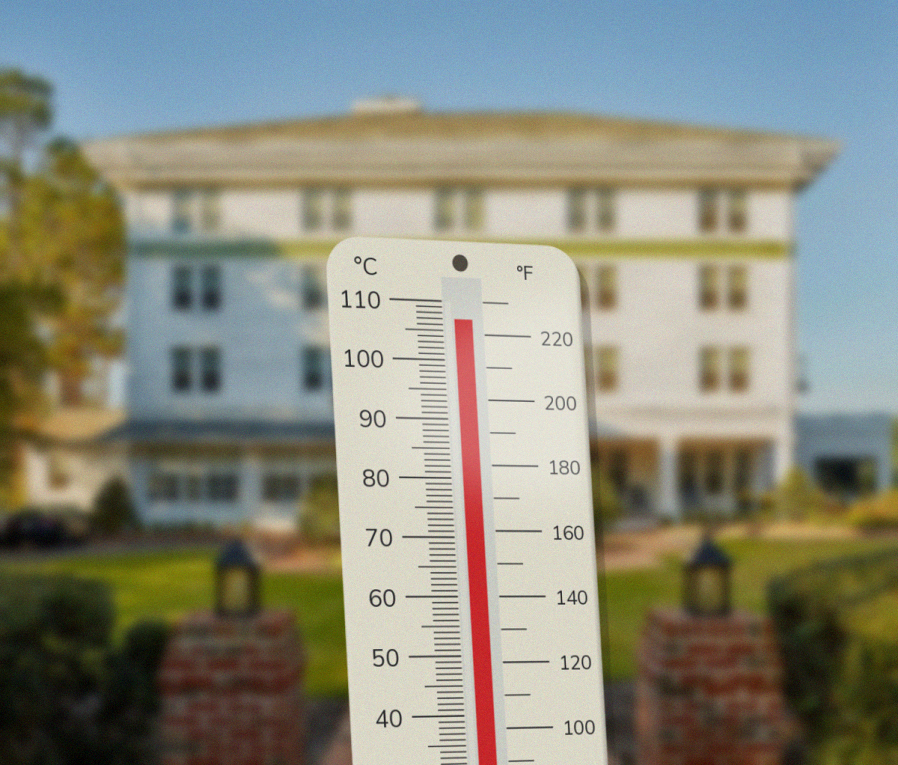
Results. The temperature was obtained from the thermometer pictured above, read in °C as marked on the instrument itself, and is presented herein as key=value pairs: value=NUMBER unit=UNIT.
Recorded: value=107 unit=°C
